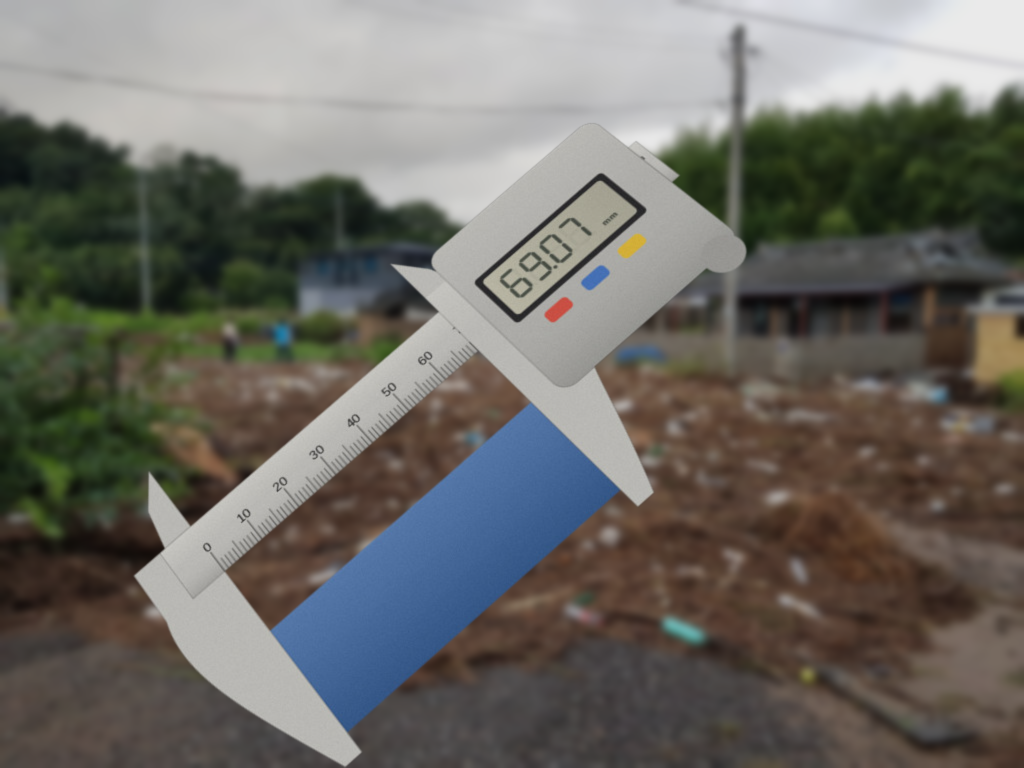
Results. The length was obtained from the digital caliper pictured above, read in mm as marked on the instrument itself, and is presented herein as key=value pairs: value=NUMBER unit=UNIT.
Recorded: value=69.07 unit=mm
